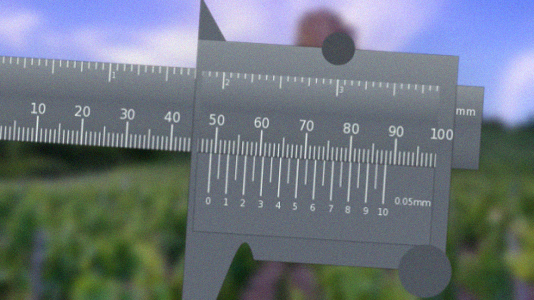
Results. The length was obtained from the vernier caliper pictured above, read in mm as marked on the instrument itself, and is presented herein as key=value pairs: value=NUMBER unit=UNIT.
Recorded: value=49.0 unit=mm
